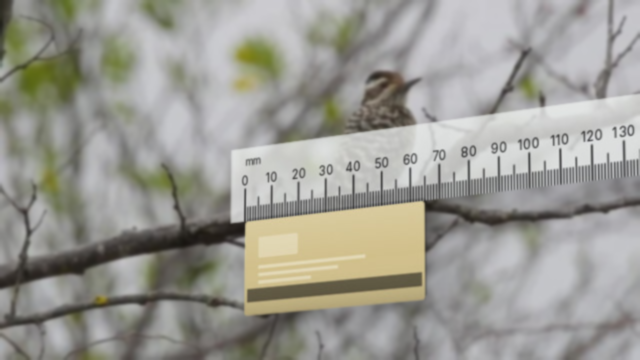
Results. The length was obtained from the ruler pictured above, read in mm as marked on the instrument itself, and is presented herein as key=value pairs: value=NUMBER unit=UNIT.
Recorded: value=65 unit=mm
